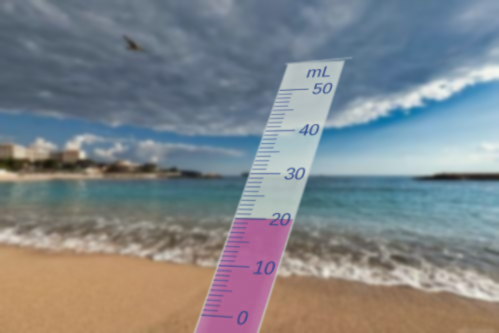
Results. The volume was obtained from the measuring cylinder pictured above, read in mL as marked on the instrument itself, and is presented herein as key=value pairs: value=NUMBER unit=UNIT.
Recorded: value=20 unit=mL
